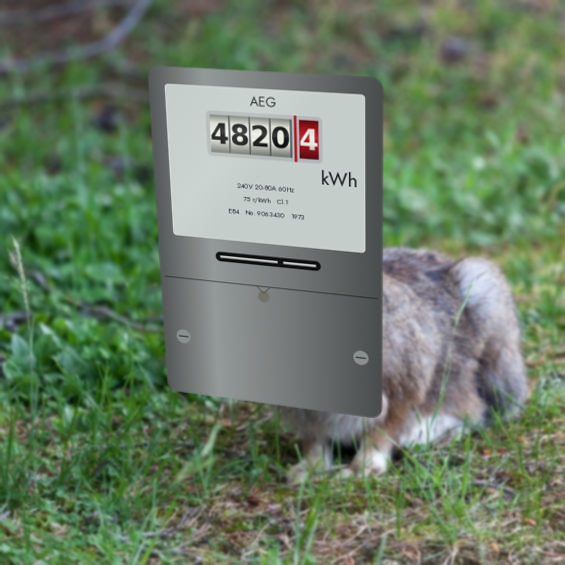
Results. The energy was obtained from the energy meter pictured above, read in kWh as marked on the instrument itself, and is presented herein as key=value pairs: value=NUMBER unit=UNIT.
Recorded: value=4820.4 unit=kWh
